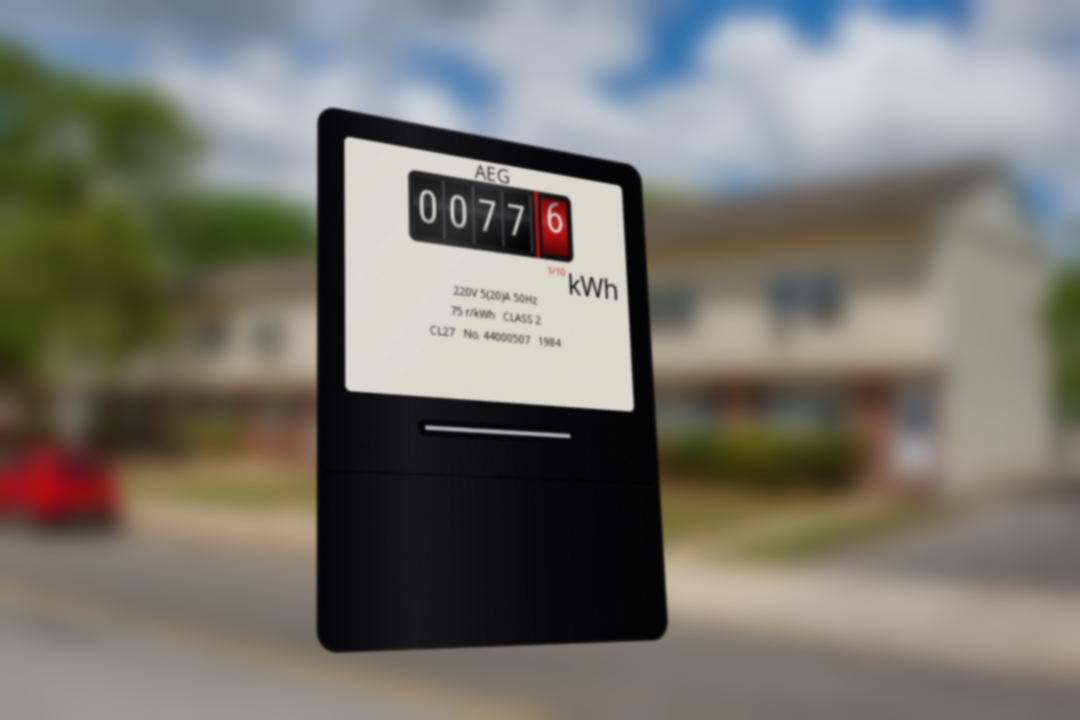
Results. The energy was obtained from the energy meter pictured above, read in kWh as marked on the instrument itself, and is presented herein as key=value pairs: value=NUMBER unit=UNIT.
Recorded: value=77.6 unit=kWh
